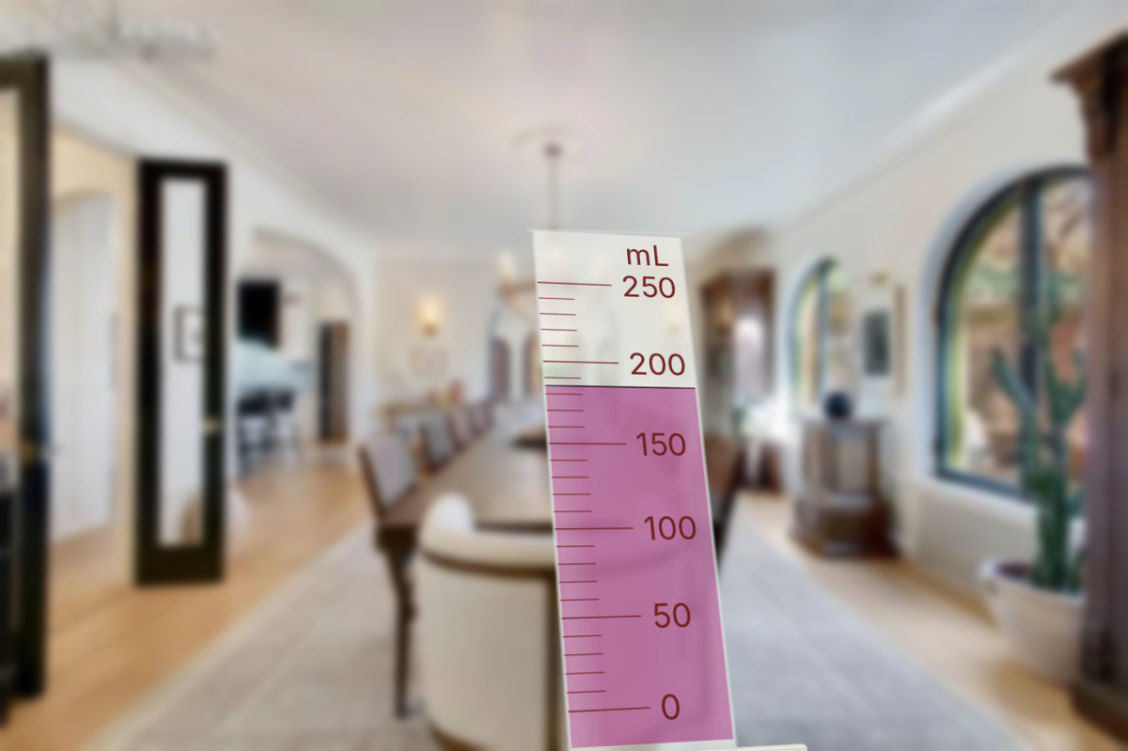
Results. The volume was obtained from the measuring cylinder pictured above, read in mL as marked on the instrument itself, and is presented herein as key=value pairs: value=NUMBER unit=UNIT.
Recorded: value=185 unit=mL
